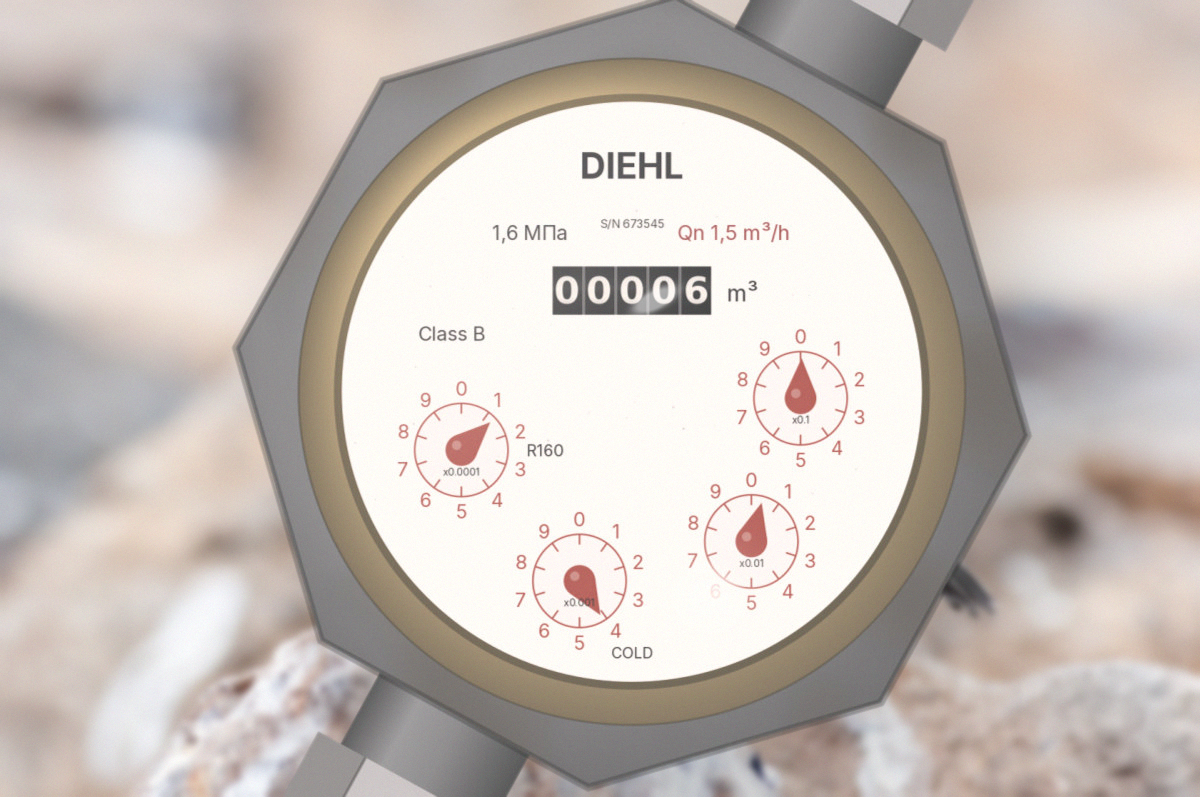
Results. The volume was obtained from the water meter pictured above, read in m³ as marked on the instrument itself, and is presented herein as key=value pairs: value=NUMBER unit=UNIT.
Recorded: value=6.0041 unit=m³
